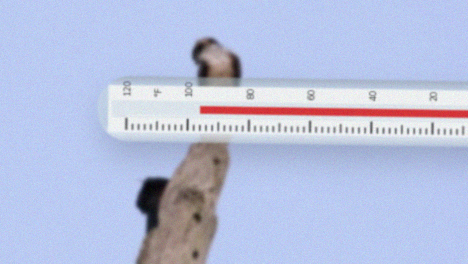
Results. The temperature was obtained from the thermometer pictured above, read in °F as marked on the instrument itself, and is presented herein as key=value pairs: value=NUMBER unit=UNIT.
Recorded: value=96 unit=°F
